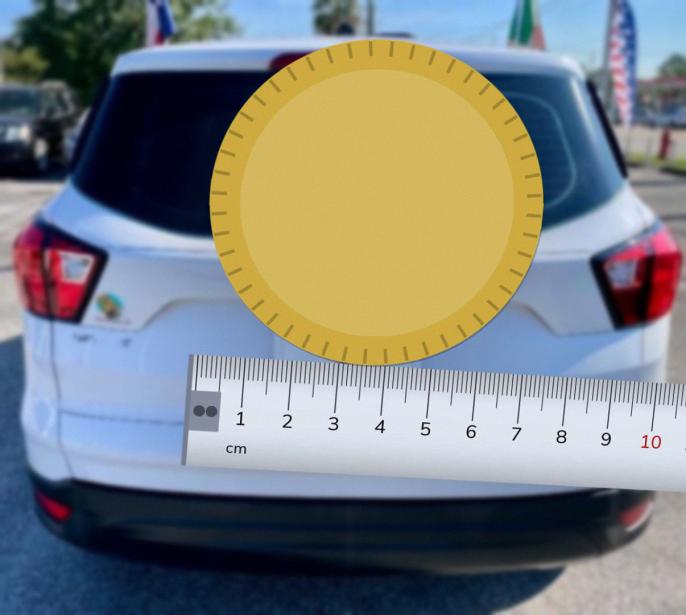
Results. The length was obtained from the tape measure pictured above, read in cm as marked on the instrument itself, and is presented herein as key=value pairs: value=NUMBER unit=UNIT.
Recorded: value=7.1 unit=cm
